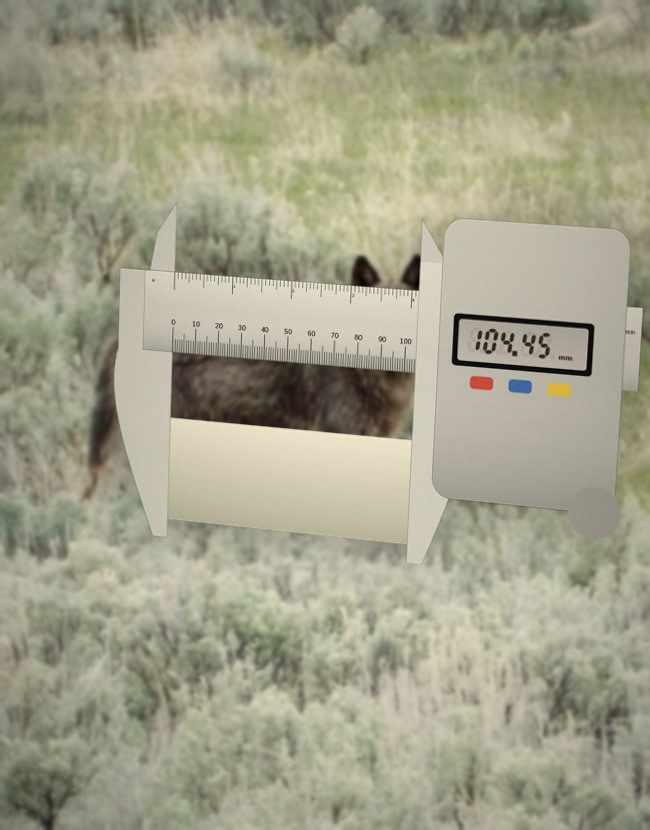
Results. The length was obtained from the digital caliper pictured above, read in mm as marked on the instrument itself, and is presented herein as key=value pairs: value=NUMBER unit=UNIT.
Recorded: value=104.45 unit=mm
